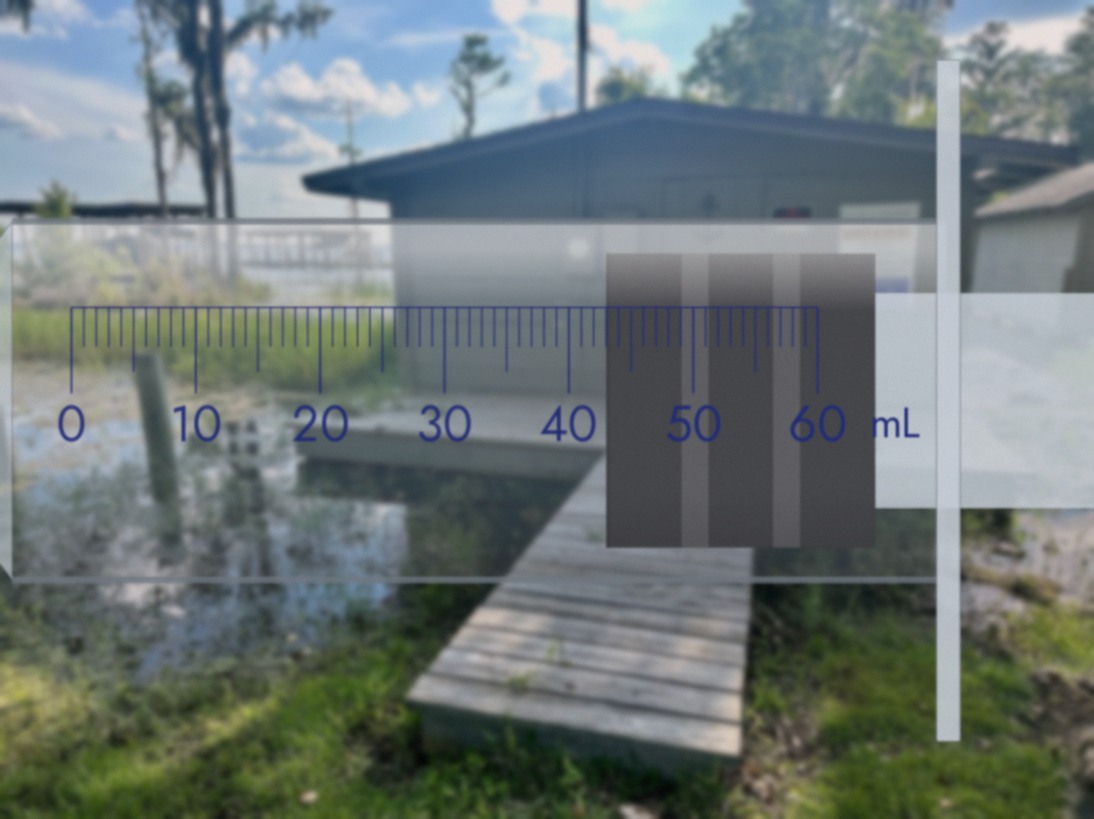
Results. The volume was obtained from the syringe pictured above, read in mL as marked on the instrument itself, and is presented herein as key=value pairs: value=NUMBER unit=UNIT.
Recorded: value=43 unit=mL
